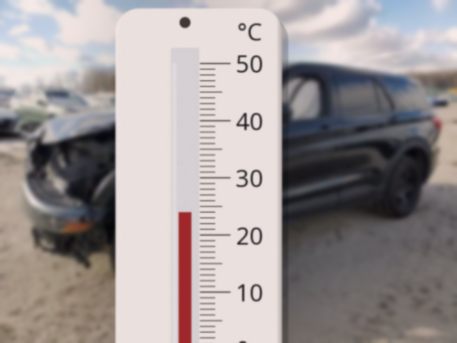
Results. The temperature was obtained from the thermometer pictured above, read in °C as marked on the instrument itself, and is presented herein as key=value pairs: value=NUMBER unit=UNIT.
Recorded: value=24 unit=°C
